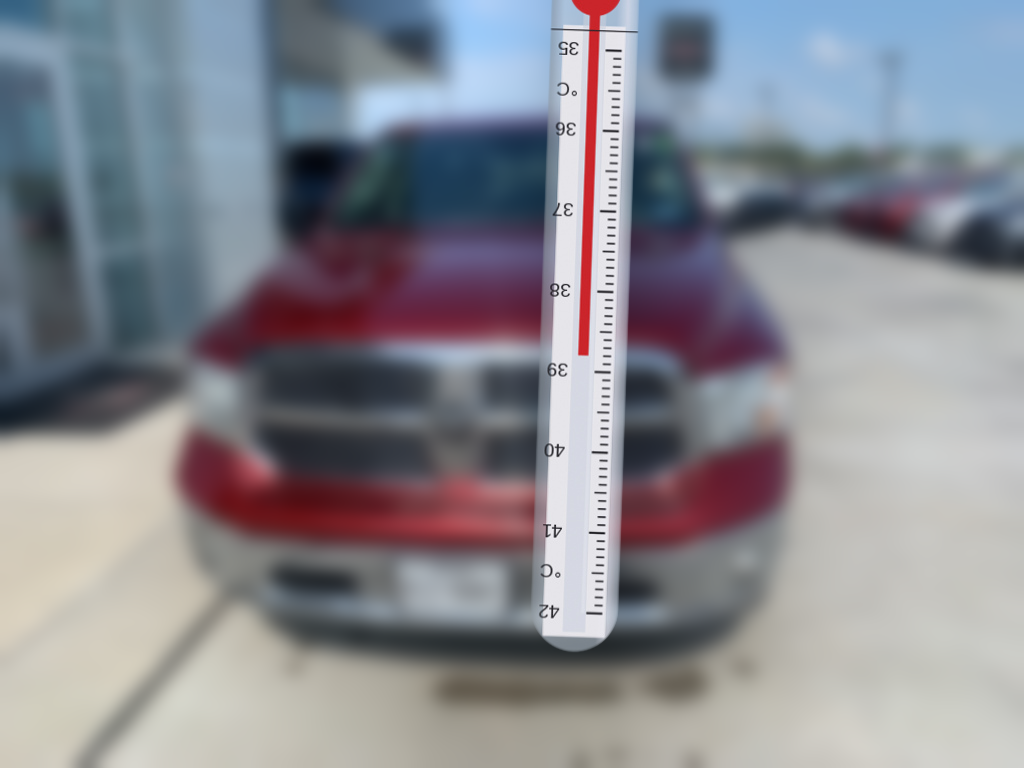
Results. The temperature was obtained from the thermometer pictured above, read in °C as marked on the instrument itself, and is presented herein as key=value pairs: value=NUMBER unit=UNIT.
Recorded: value=38.8 unit=°C
